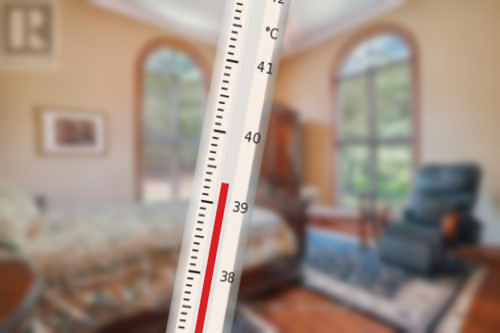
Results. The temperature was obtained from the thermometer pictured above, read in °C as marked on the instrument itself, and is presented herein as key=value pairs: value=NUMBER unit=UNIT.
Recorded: value=39.3 unit=°C
